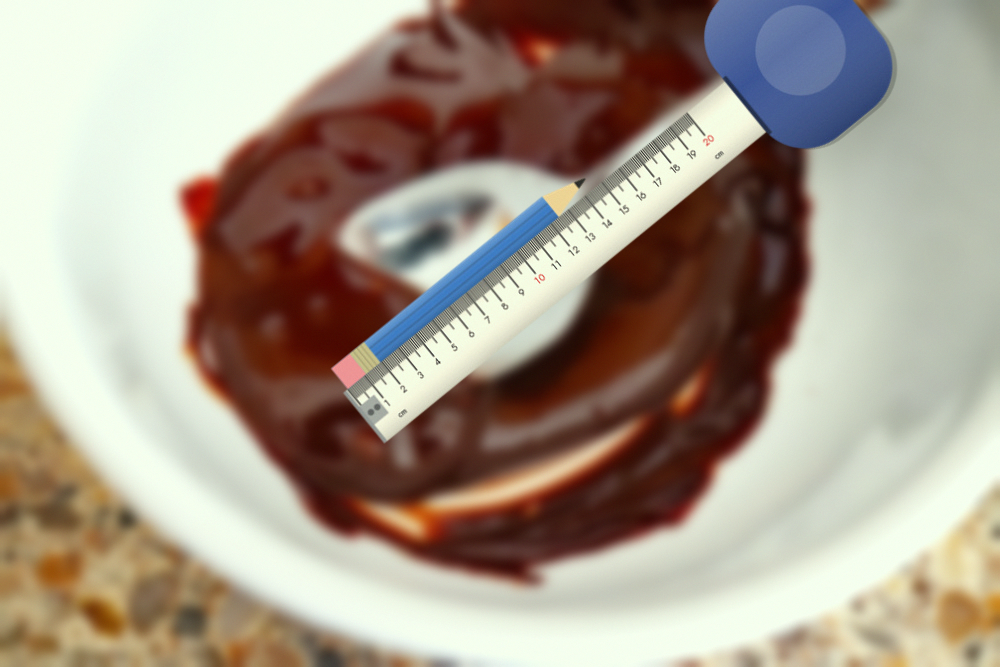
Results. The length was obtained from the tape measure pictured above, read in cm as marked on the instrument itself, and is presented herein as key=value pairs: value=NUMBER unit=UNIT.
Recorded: value=14.5 unit=cm
